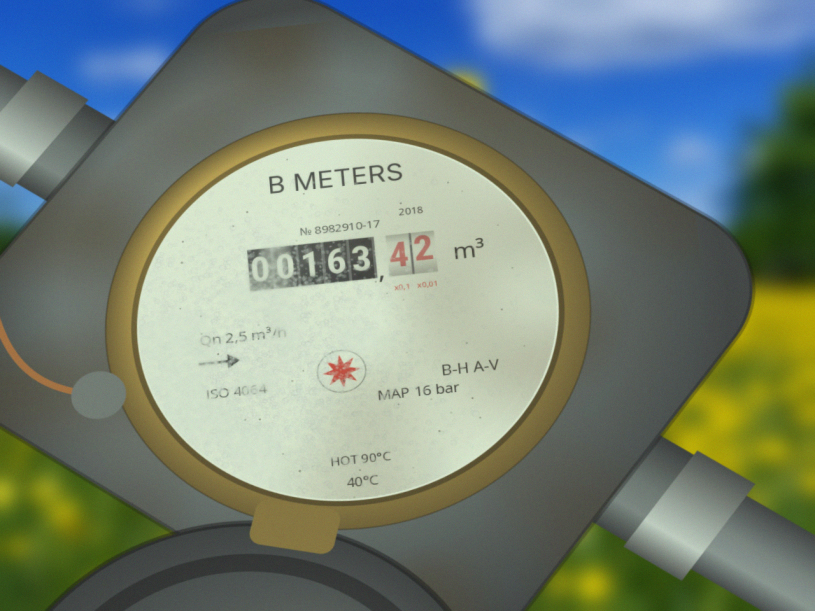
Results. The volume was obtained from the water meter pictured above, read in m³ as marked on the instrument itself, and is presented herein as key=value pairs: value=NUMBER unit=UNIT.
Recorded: value=163.42 unit=m³
